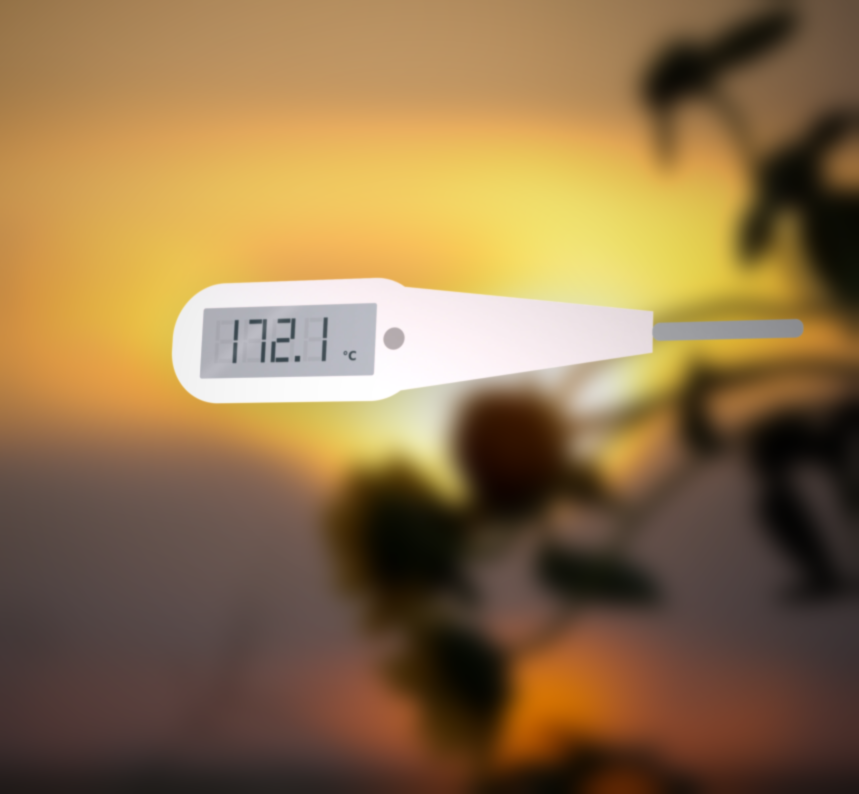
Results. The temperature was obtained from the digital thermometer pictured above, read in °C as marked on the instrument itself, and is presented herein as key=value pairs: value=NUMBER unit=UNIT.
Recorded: value=172.1 unit=°C
